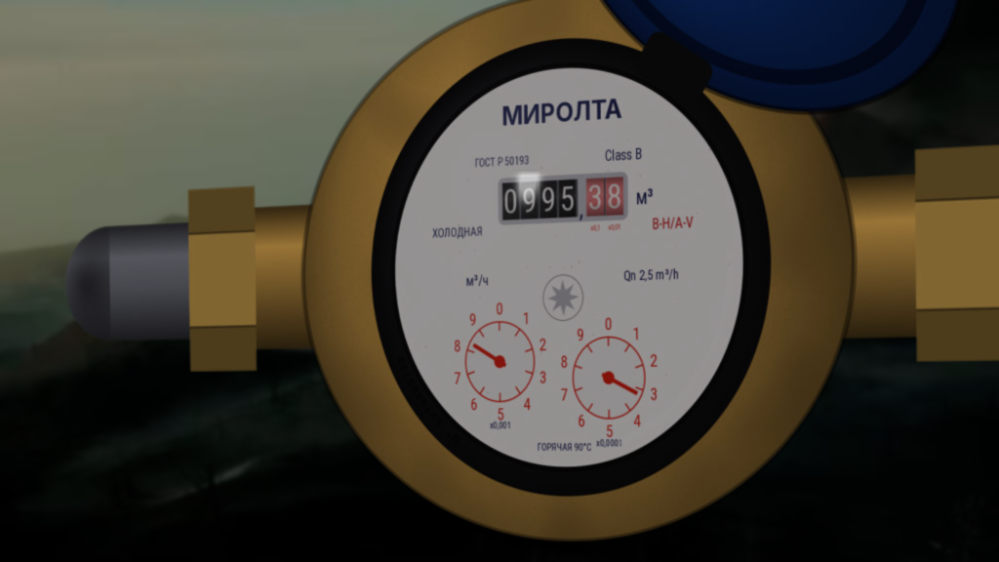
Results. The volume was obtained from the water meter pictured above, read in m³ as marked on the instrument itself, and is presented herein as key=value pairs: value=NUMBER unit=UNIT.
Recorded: value=995.3883 unit=m³
